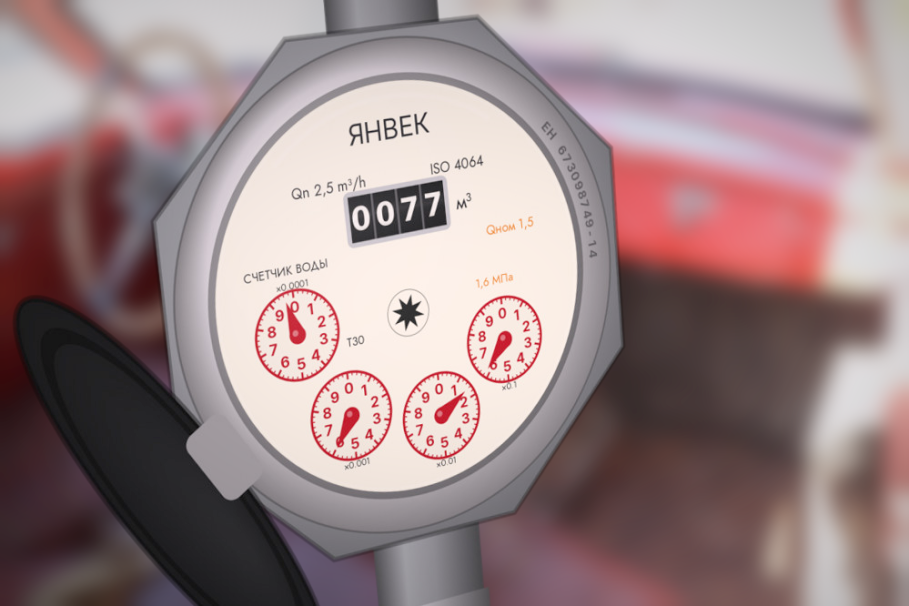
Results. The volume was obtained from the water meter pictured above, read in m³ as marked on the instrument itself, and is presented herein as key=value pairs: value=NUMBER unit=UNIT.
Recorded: value=77.6159 unit=m³
